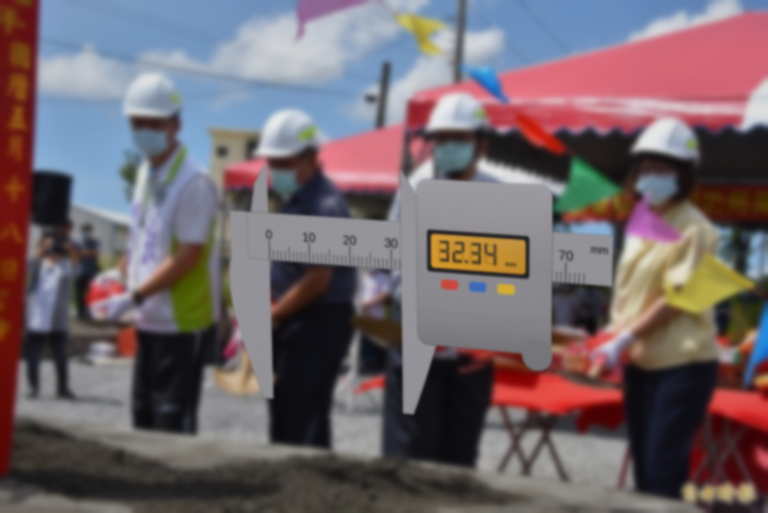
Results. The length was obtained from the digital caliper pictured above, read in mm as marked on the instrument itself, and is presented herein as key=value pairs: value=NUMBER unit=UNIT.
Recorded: value=32.34 unit=mm
